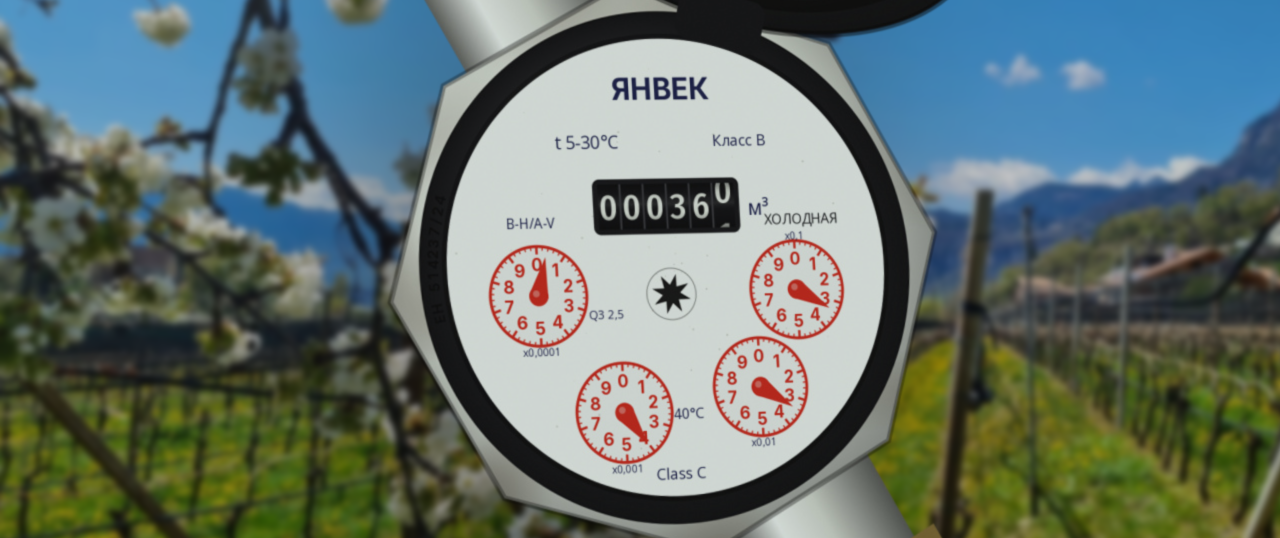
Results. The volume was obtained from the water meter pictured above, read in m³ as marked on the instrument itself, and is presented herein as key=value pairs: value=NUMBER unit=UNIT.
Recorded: value=360.3340 unit=m³
